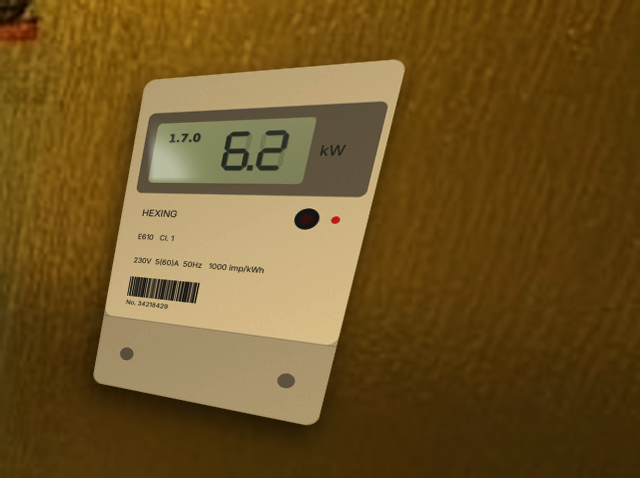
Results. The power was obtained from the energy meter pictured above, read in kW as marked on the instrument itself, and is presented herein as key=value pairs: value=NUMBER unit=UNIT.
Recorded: value=6.2 unit=kW
